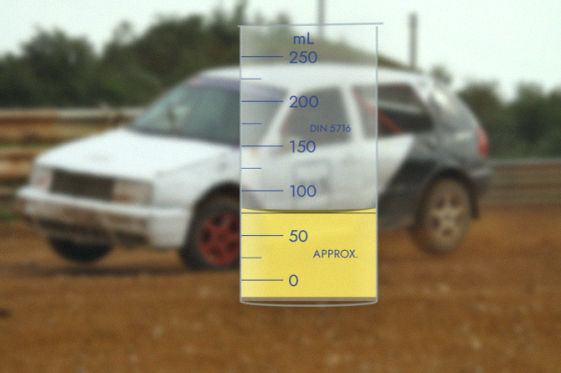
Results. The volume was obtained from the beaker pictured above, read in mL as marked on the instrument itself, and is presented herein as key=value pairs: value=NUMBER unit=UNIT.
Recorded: value=75 unit=mL
